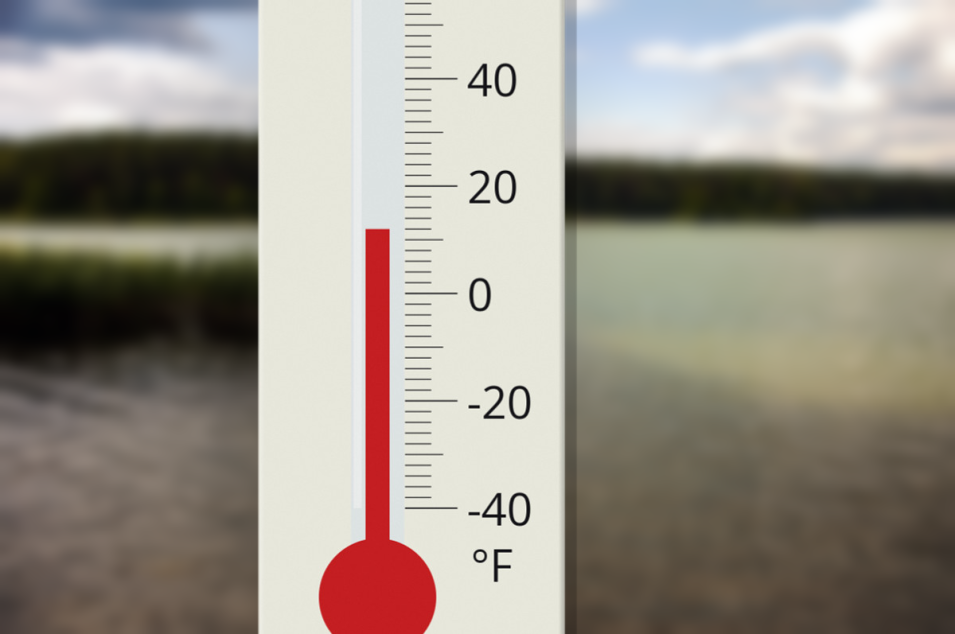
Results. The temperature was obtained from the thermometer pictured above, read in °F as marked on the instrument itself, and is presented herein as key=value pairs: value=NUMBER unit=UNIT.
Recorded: value=12 unit=°F
